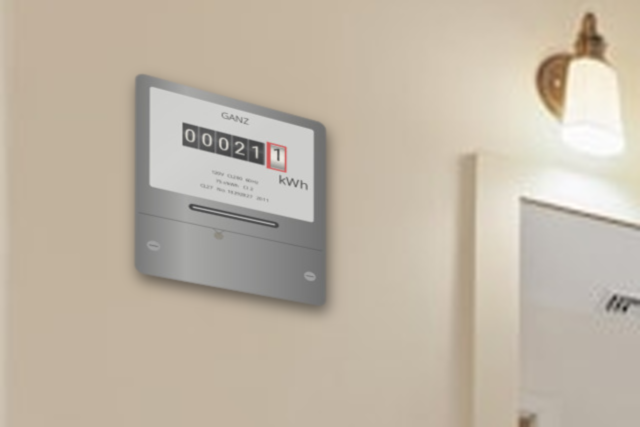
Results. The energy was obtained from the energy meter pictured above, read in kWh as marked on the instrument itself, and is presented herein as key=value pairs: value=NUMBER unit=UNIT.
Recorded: value=21.1 unit=kWh
